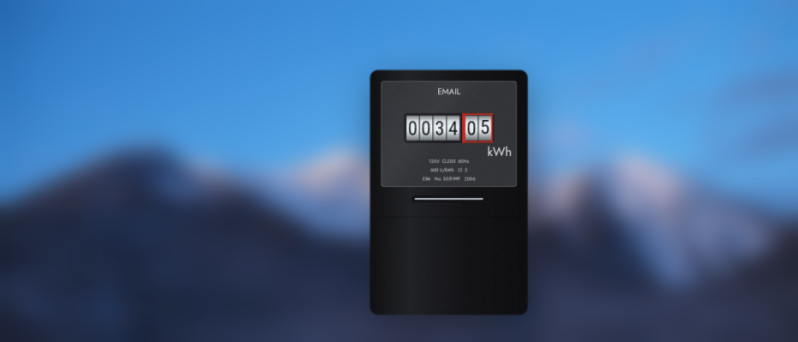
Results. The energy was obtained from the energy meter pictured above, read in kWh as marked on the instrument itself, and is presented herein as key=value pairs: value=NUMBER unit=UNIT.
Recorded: value=34.05 unit=kWh
